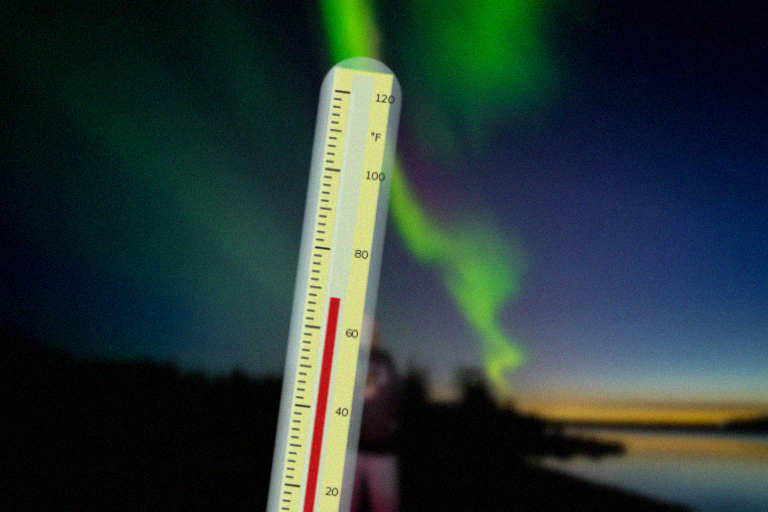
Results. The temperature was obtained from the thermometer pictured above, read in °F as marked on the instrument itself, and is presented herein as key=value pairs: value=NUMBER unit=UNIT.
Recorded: value=68 unit=°F
